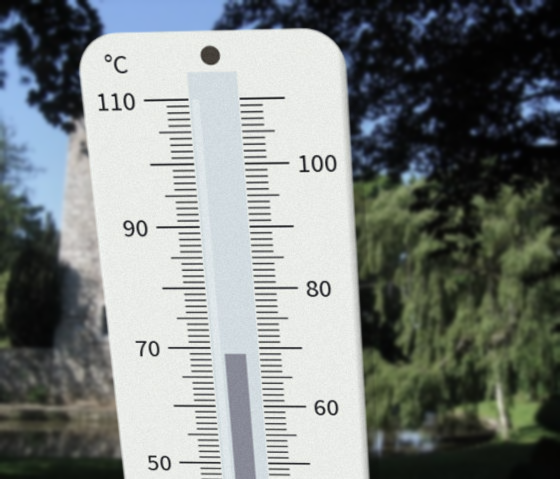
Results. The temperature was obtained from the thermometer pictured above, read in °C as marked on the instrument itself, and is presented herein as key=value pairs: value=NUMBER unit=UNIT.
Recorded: value=69 unit=°C
